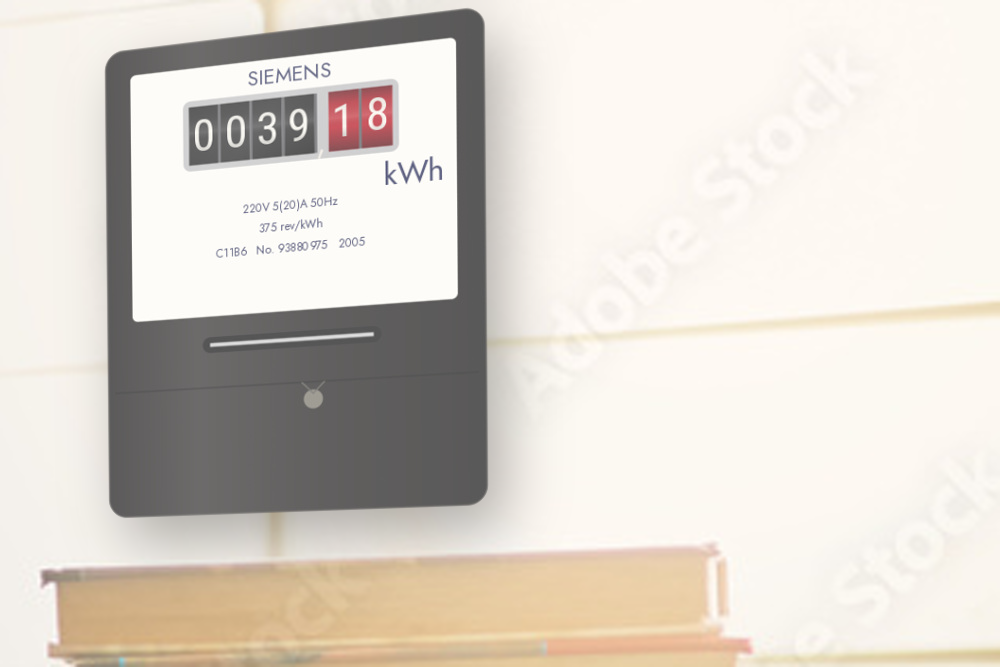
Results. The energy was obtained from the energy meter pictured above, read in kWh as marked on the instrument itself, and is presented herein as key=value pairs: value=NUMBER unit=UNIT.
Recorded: value=39.18 unit=kWh
